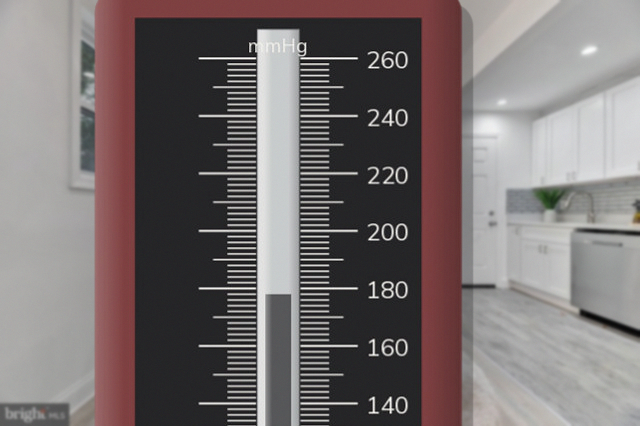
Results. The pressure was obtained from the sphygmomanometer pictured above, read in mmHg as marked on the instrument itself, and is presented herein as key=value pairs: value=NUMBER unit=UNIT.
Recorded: value=178 unit=mmHg
